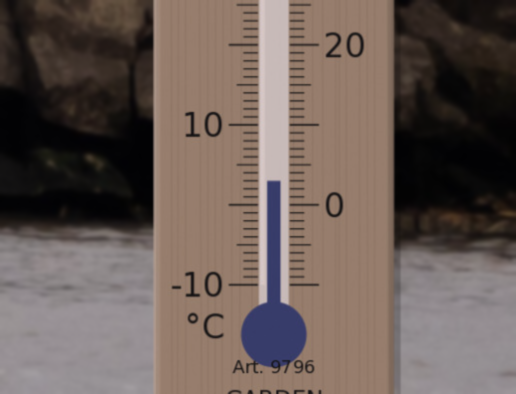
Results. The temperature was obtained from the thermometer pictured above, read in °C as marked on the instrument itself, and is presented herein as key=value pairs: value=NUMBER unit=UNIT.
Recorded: value=3 unit=°C
